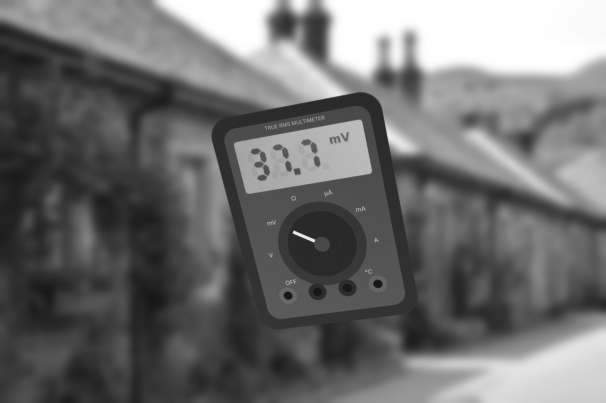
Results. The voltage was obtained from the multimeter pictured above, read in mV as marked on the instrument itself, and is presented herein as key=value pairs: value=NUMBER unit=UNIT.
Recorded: value=37.7 unit=mV
